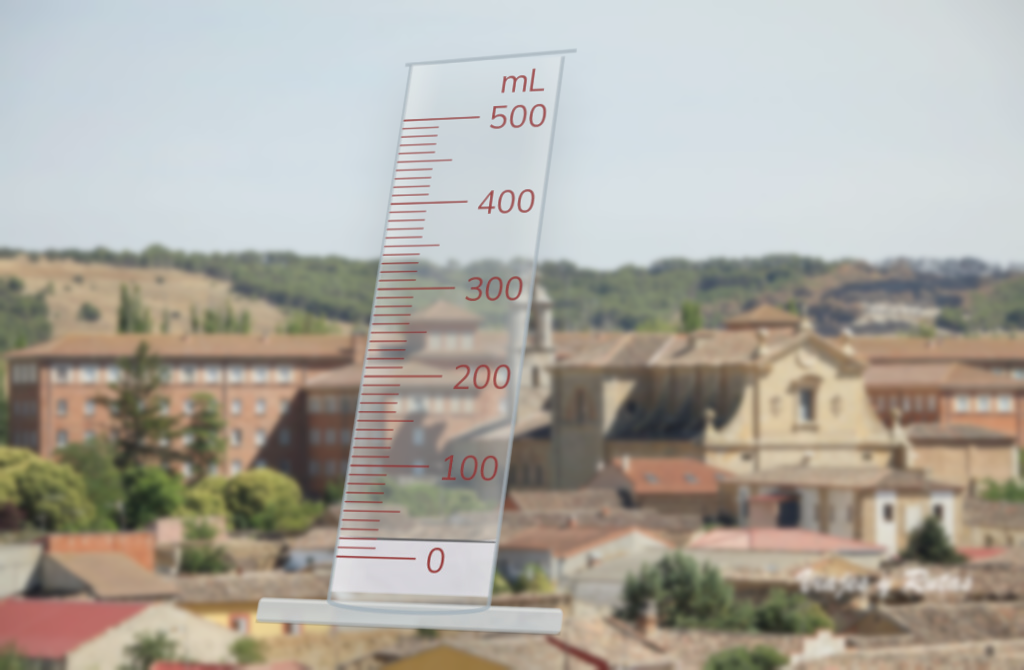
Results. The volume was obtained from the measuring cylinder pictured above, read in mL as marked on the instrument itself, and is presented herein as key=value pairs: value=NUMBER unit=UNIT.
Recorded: value=20 unit=mL
